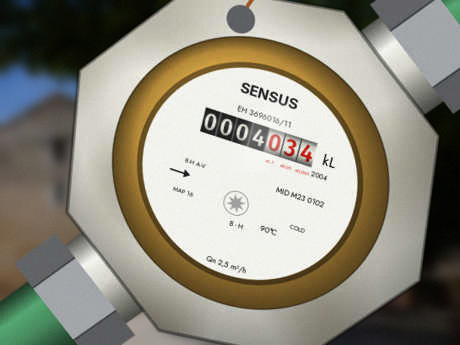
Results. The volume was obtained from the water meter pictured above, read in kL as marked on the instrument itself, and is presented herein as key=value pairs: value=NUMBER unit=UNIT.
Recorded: value=4.034 unit=kL
